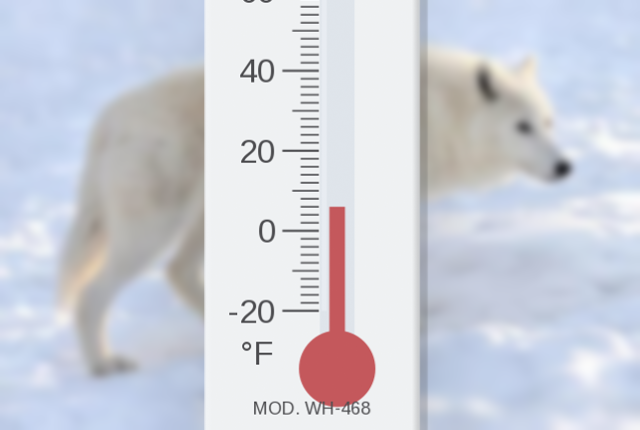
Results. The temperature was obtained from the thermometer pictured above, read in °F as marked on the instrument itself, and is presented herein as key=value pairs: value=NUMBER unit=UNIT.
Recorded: value=6 unit=°F
